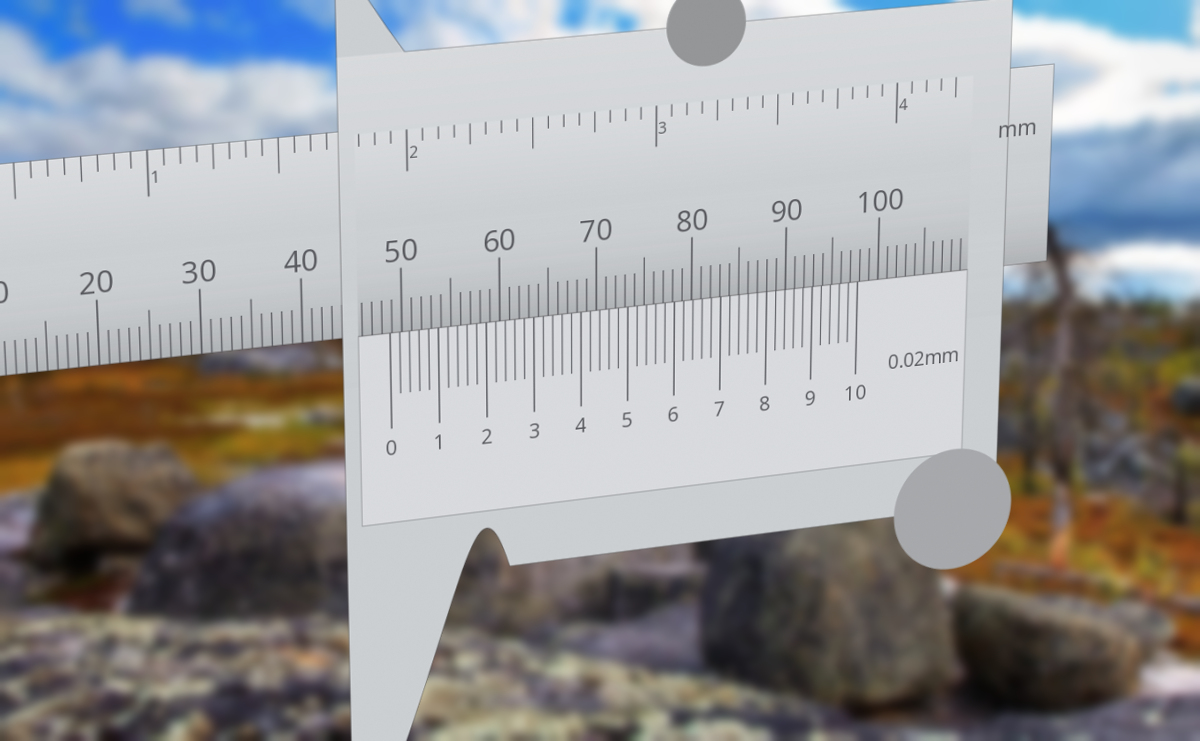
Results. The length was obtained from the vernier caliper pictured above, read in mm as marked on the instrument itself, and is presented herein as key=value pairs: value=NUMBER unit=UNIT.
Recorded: value=48.8 unit=mm
